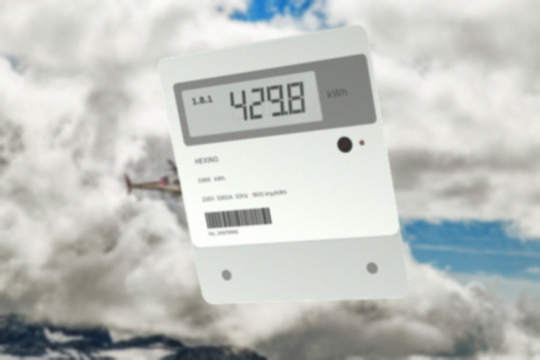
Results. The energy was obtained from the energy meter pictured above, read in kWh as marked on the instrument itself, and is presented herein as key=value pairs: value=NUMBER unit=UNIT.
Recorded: value=429.8 unit=kWh
